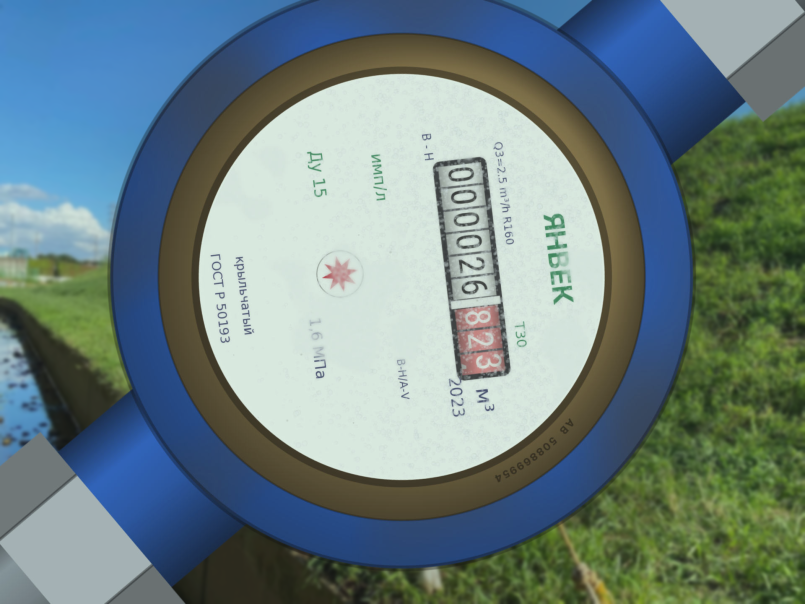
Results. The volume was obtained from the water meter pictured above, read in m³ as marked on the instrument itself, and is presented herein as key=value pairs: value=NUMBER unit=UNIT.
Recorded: value=26.823 unit=m³
